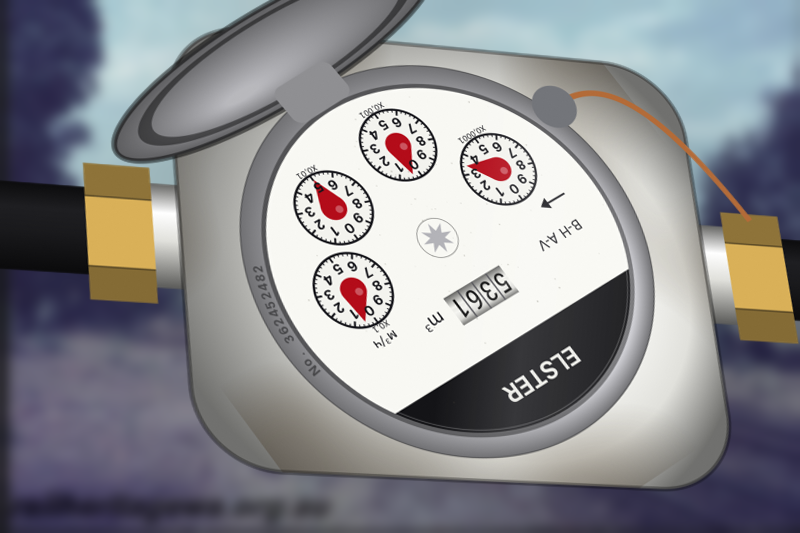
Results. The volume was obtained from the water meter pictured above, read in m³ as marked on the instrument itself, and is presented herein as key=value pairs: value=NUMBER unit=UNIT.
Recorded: value=5361.0503 unit=m³
